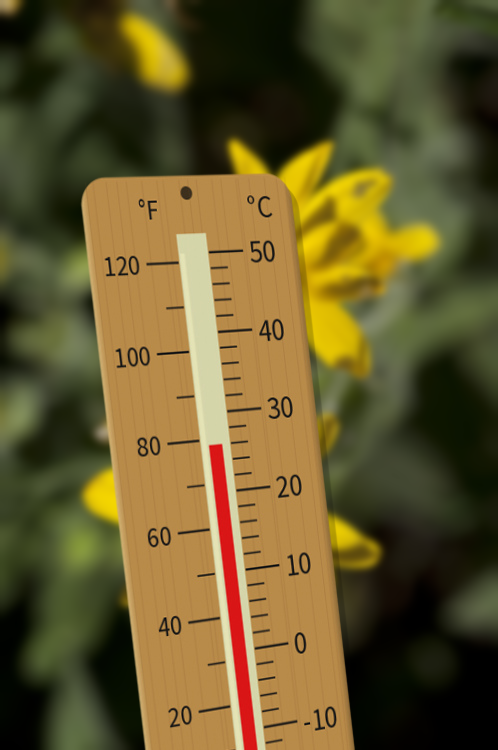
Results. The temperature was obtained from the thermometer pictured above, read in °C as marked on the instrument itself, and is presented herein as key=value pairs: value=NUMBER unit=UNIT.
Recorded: value=26 unit=°C
